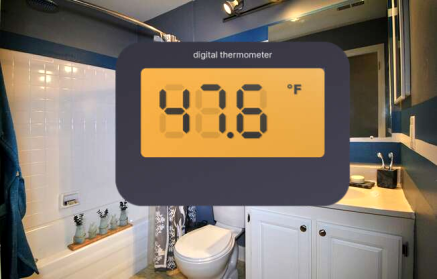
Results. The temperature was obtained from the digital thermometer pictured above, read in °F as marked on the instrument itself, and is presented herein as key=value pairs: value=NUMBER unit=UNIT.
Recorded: value=47.6 unit=°F
